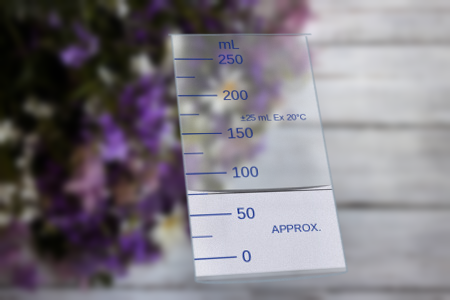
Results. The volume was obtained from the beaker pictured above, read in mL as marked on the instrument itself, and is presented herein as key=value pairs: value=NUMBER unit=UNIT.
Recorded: value=75 unit=mL
